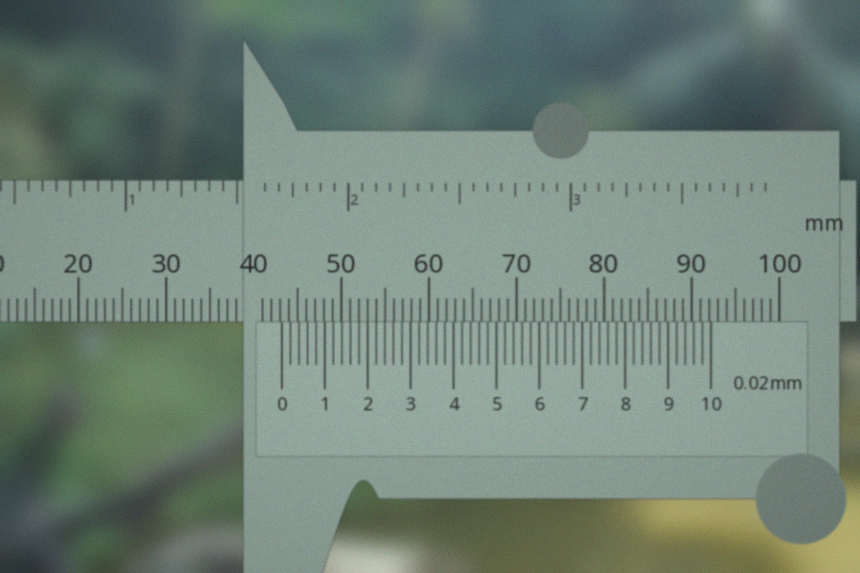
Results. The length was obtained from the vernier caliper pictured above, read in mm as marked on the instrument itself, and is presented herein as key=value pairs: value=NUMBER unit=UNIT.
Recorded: value=43.2 unit=mm
